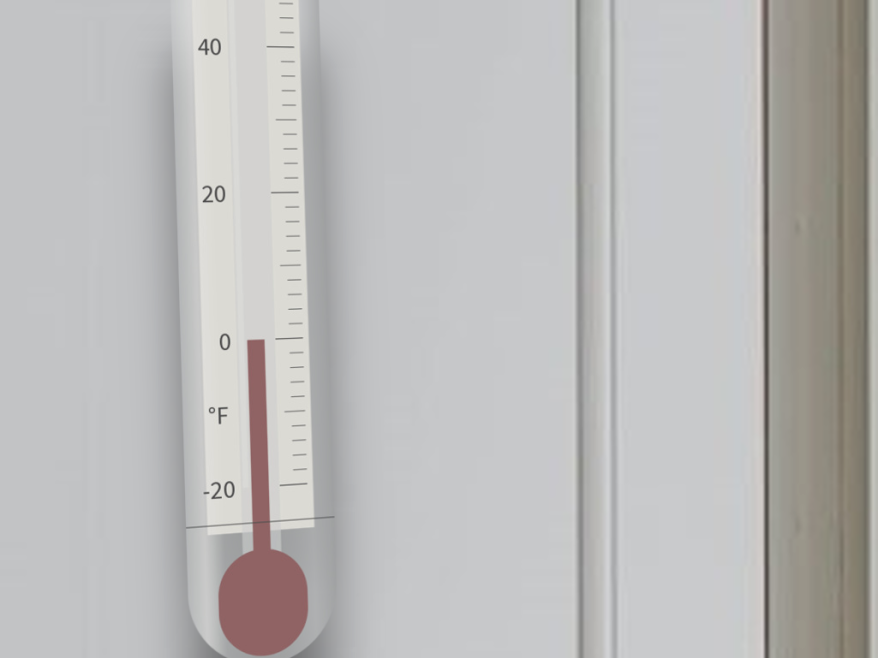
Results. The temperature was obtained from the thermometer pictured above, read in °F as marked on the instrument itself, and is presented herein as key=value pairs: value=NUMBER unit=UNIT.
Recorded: value=0 unit=°F
